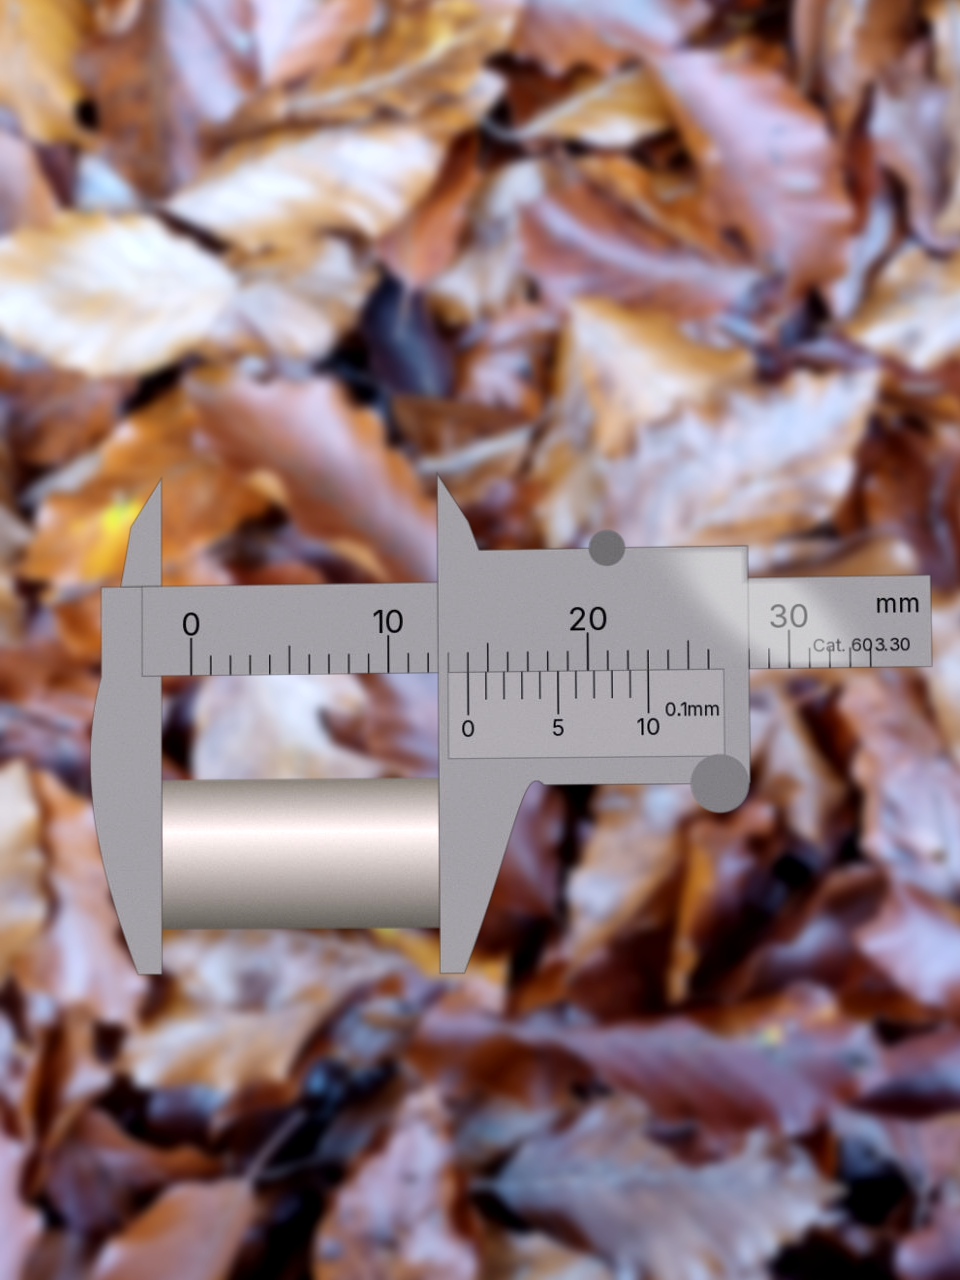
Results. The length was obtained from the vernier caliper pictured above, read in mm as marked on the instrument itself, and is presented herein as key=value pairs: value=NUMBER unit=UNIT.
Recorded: value=14.0 unit=mm
